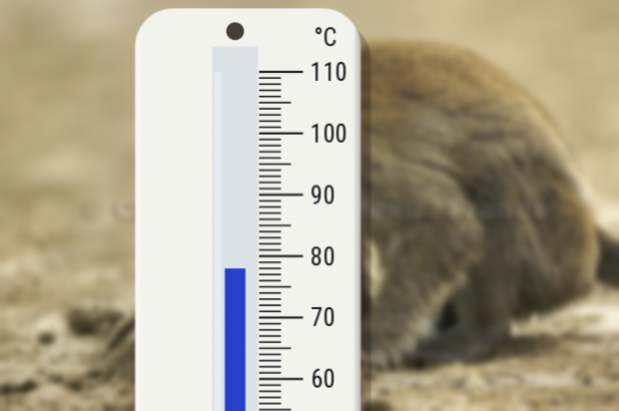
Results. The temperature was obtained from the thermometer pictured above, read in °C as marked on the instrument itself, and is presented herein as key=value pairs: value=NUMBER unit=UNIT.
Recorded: value=78 unit=°C
